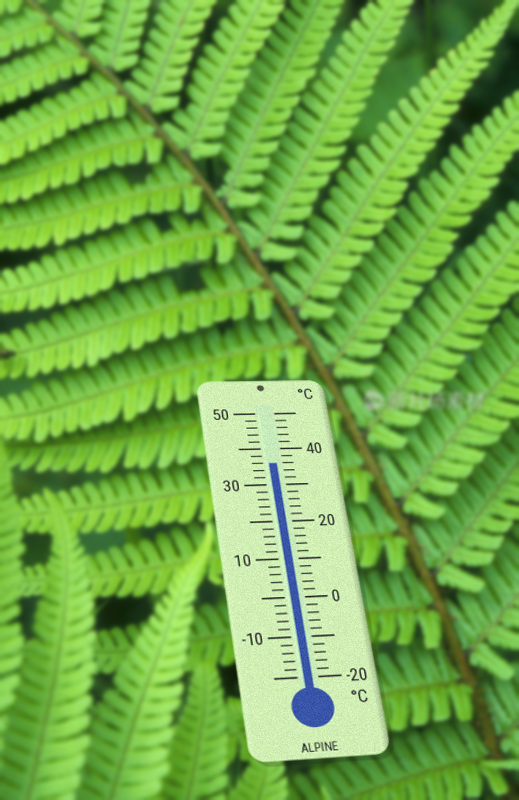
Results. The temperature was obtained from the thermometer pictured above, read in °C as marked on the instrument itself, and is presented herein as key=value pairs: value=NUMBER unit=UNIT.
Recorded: value=36 unit=°C
